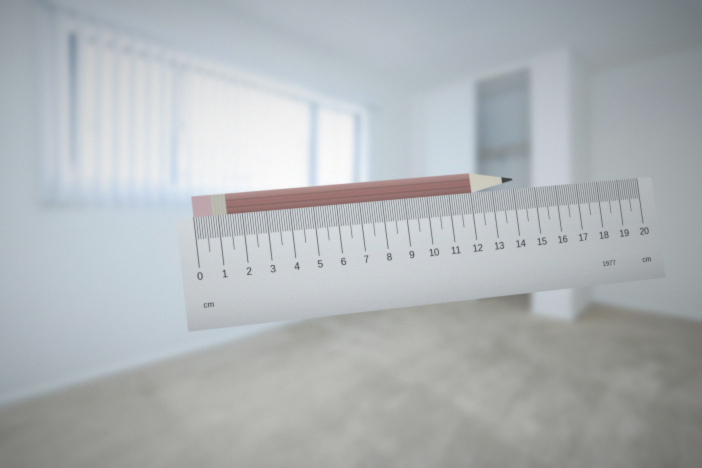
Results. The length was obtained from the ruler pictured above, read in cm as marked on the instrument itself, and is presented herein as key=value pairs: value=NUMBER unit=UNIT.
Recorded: value=14 unit=cm
